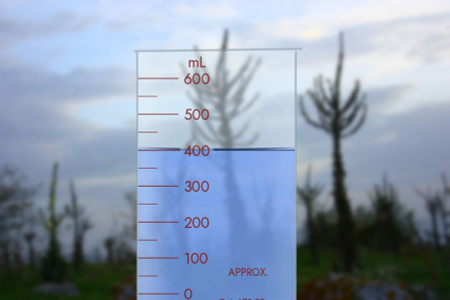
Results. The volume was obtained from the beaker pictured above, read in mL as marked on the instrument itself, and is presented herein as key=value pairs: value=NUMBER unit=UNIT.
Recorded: value=400 unit=mL
